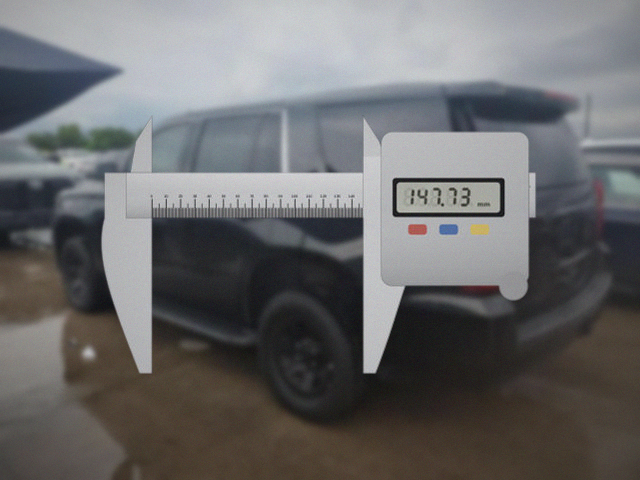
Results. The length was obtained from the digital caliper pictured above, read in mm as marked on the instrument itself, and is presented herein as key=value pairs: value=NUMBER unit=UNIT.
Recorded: value=147.73 unit=mm
